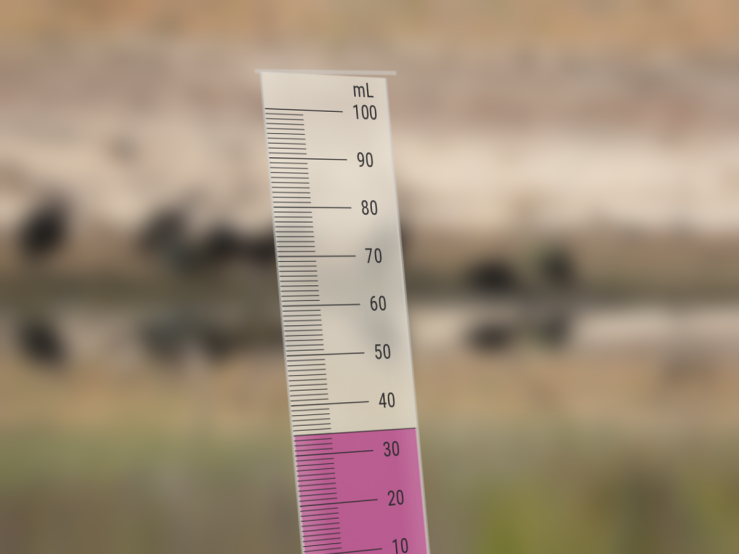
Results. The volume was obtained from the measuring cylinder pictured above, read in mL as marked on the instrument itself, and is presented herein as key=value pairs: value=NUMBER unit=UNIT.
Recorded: value=34 unit=mL
